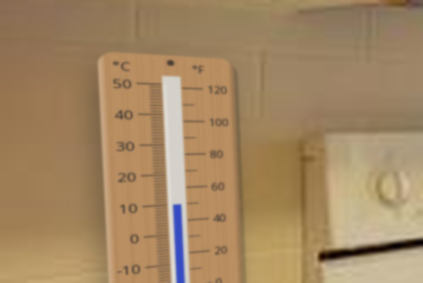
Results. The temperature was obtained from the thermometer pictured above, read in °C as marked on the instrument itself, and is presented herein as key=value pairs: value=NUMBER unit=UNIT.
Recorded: value=10 unit=°C
